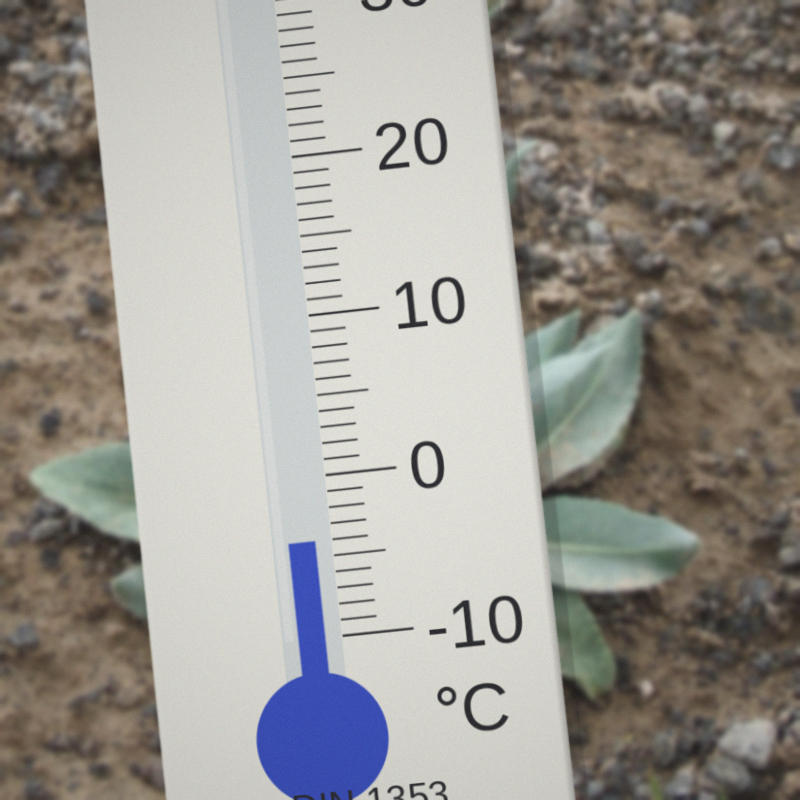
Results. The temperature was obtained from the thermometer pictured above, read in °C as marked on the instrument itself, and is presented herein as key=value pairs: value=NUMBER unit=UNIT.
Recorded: value=-4 unit=°C
